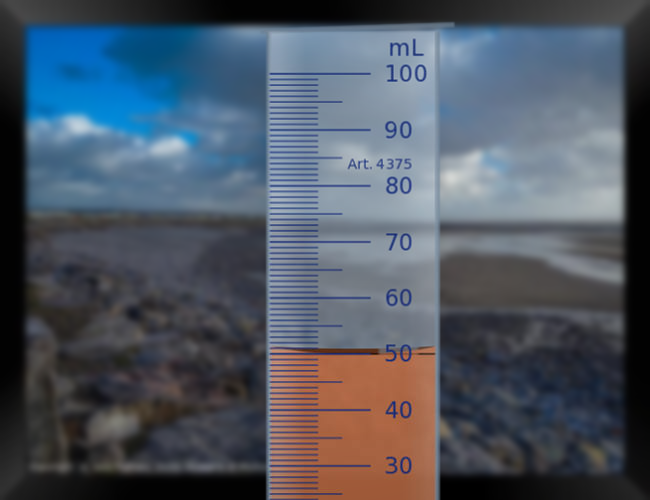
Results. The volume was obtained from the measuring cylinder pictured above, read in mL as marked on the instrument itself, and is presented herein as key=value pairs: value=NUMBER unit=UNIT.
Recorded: value=50 unit=mL
